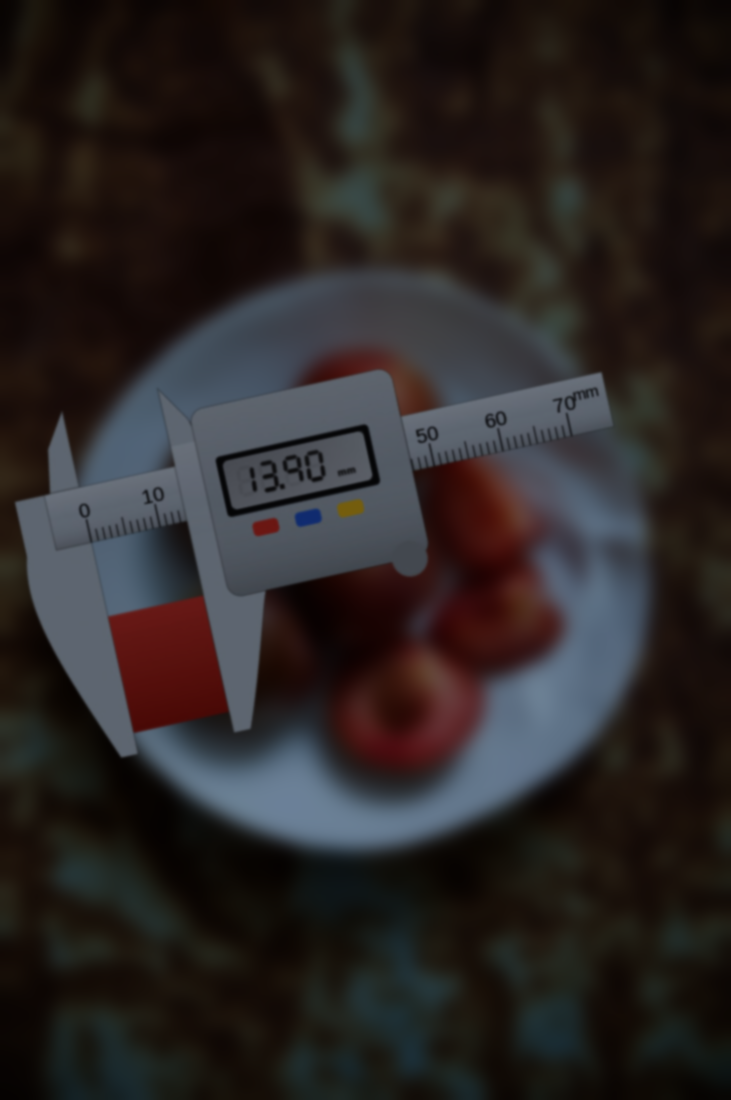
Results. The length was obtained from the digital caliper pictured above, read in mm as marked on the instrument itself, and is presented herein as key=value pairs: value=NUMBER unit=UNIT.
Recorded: value=13.90 unit=mm
